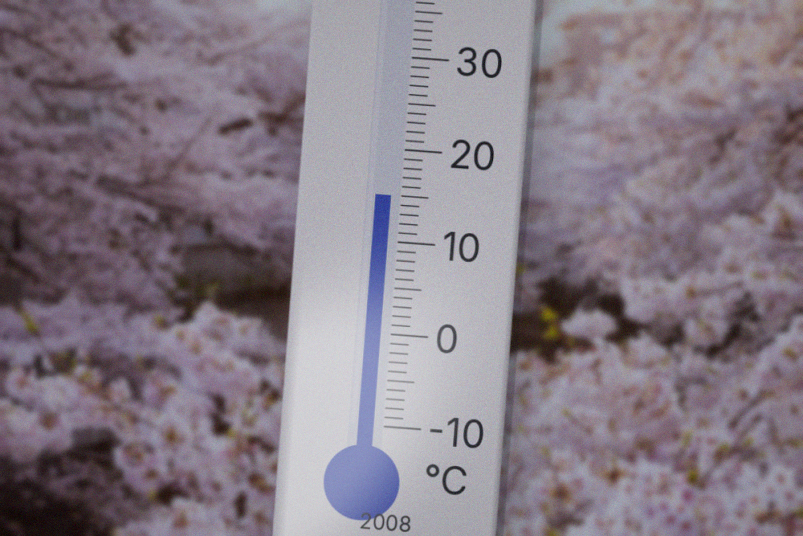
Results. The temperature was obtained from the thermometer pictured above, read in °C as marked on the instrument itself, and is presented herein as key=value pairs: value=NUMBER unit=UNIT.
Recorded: value=15 unit=°C
